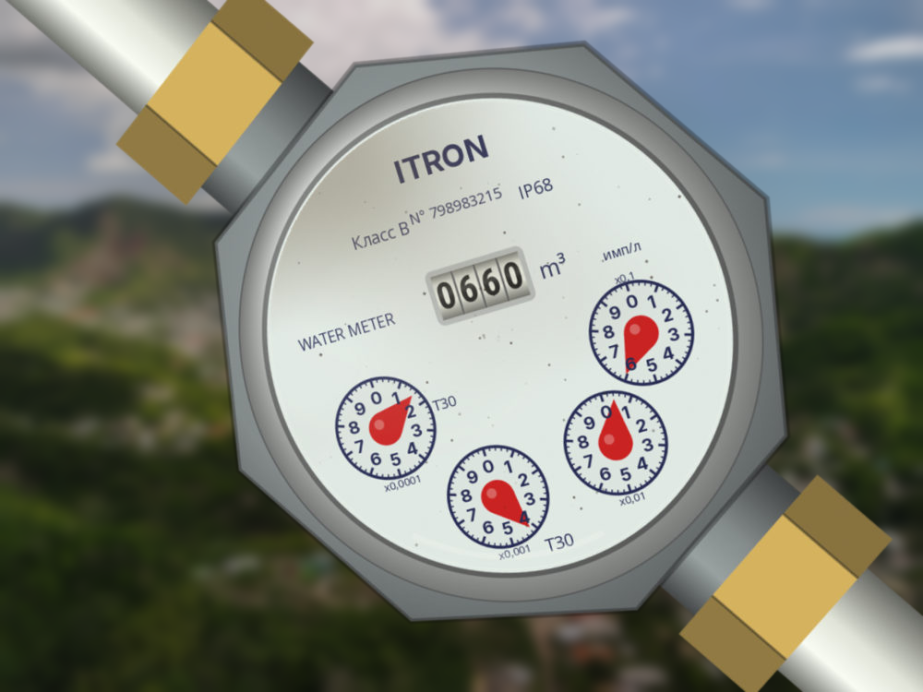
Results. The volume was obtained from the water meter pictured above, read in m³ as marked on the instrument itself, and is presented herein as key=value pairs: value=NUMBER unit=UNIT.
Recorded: value=660.6041 unit=m³
